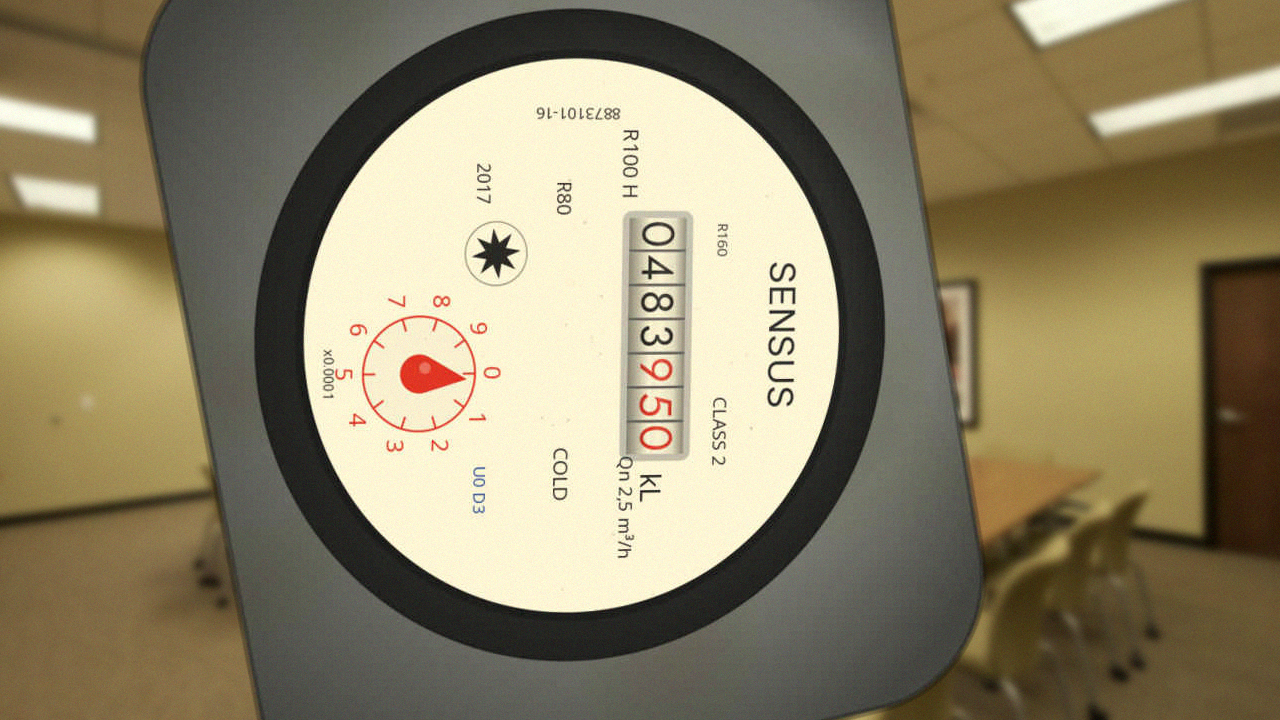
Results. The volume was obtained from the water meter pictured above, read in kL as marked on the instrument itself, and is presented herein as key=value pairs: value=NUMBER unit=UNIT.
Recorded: value=483.9500 unit=kL
